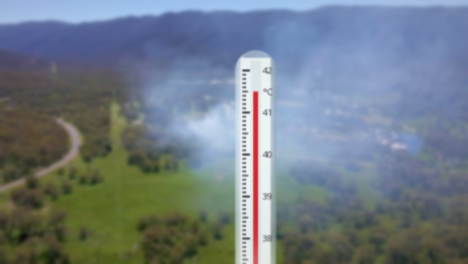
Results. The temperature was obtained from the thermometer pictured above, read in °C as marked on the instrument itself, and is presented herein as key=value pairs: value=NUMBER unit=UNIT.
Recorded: value=41.5 unit=°C
